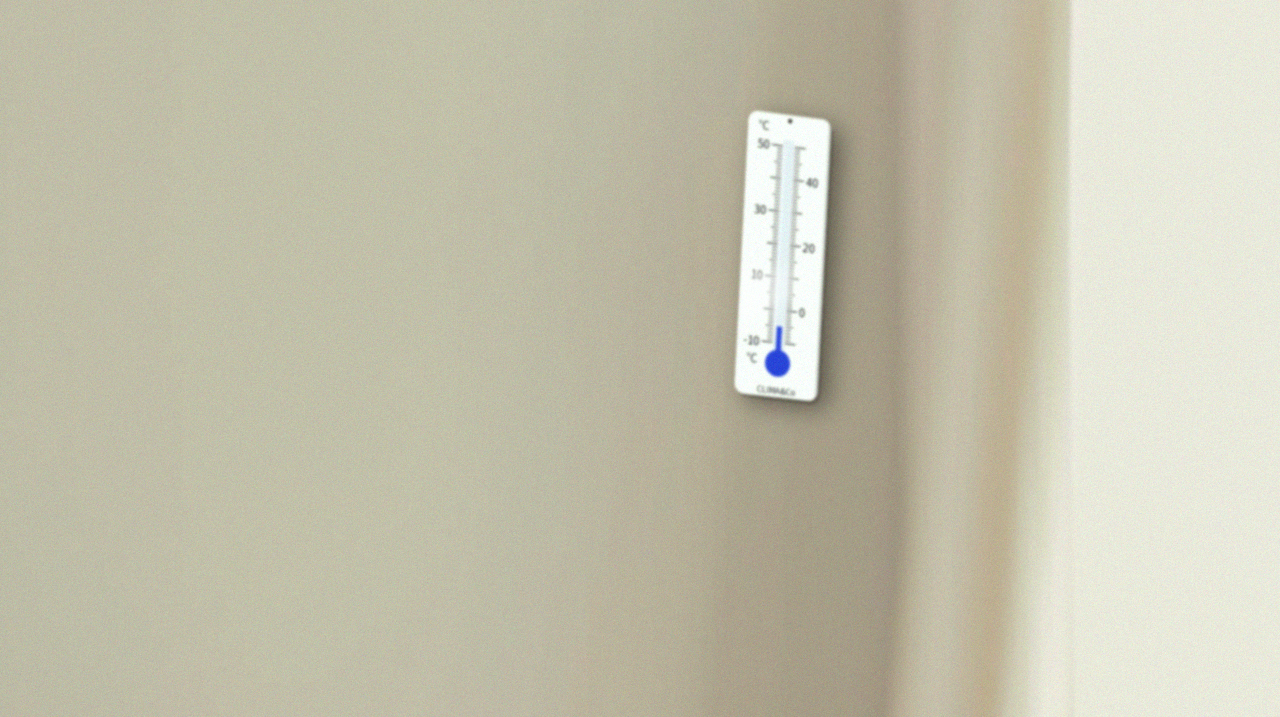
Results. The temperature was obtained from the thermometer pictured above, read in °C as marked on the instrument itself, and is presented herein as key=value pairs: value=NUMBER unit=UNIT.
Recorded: value=-5 unit=°C
